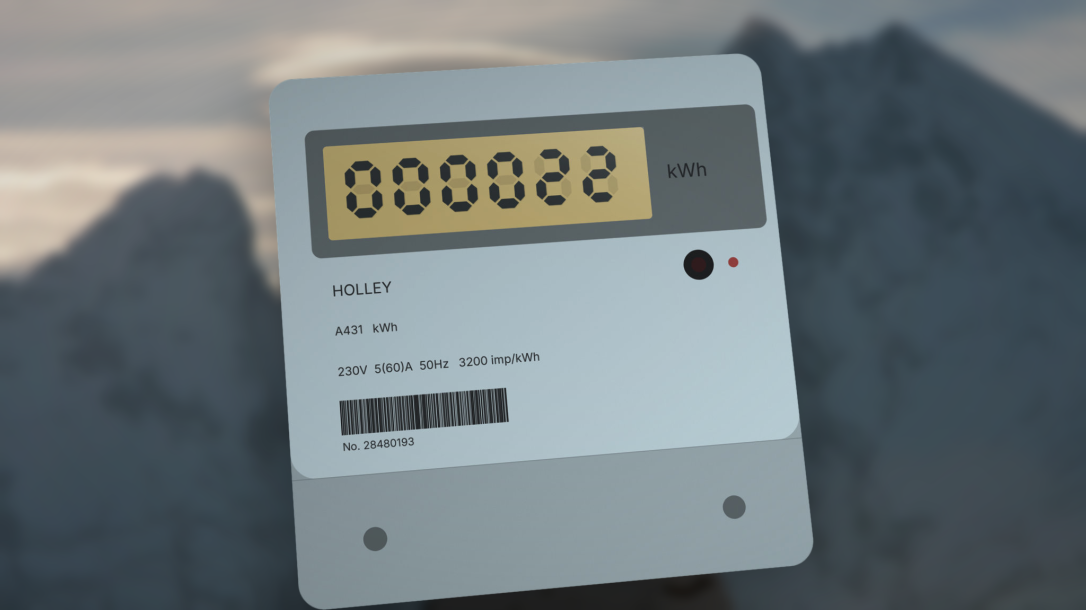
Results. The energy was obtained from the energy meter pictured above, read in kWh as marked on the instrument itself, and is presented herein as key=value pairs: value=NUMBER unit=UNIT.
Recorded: value=22 unit=kWh
